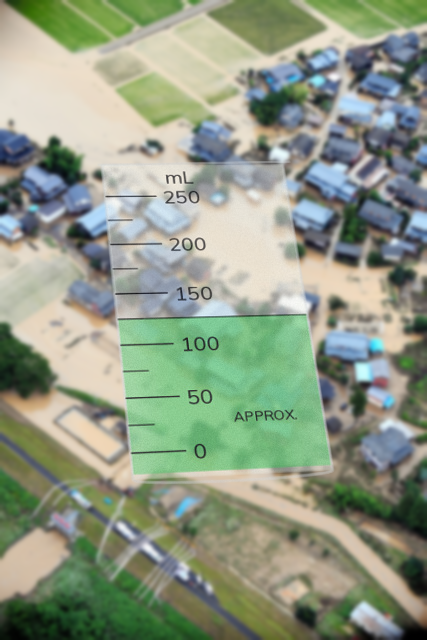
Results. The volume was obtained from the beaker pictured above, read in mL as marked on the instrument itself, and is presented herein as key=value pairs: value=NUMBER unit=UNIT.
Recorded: value=125 unit=mL
